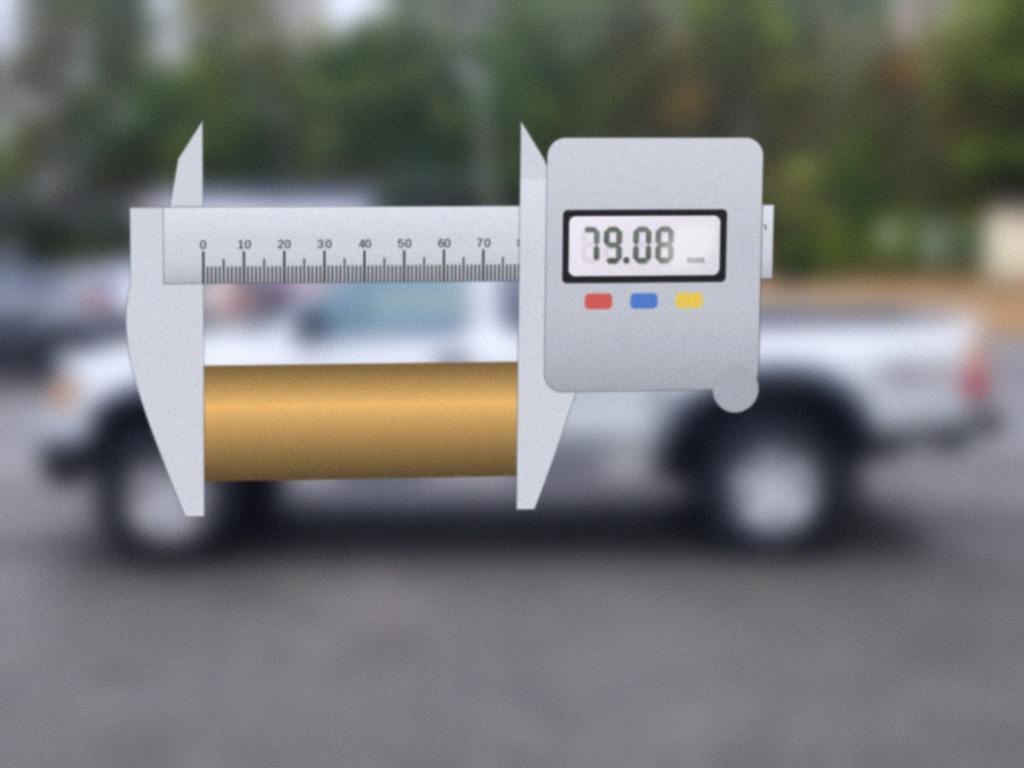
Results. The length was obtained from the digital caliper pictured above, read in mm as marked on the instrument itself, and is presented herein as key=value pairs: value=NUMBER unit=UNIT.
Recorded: value=79.08 unit=mm
